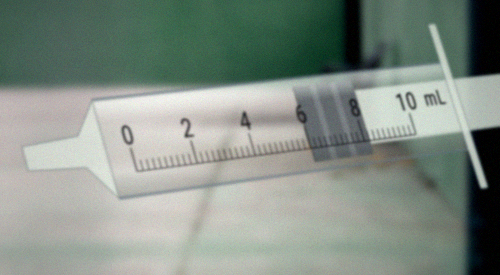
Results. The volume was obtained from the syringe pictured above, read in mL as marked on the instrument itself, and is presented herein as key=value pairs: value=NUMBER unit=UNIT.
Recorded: value=6 unit=mL
